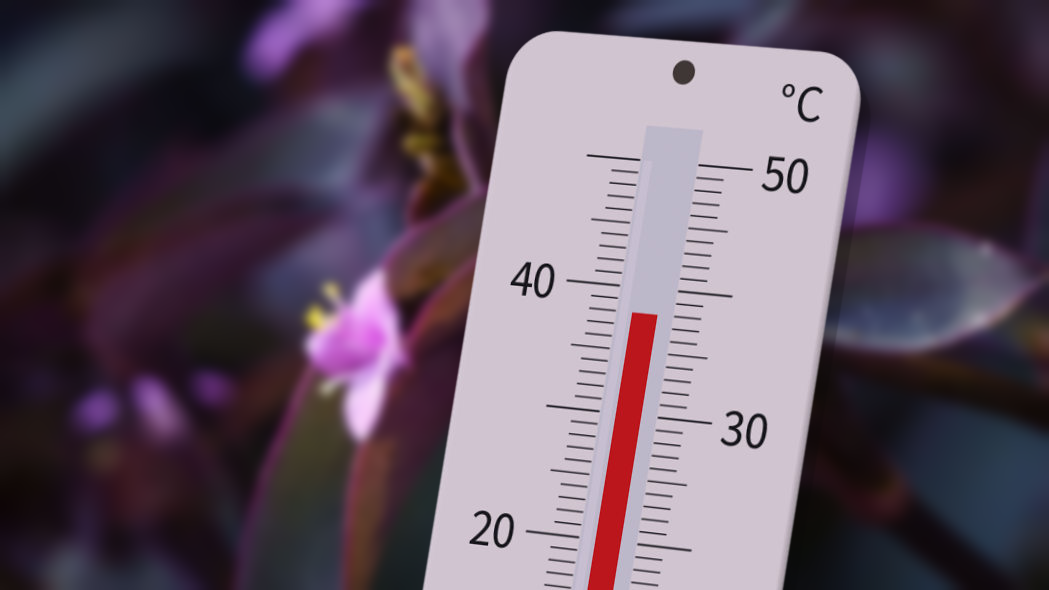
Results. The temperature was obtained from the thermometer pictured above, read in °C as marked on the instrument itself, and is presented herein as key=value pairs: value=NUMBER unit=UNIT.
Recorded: value=38 unit=°C
